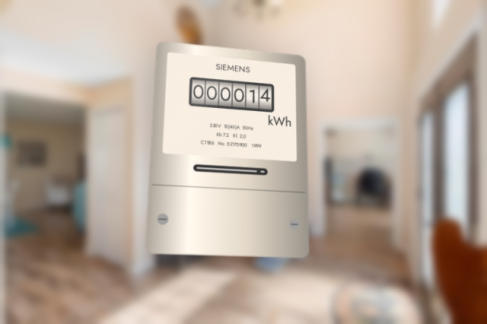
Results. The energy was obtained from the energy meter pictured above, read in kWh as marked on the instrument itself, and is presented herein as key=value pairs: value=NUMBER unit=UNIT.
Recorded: value=14 unit=kWh
